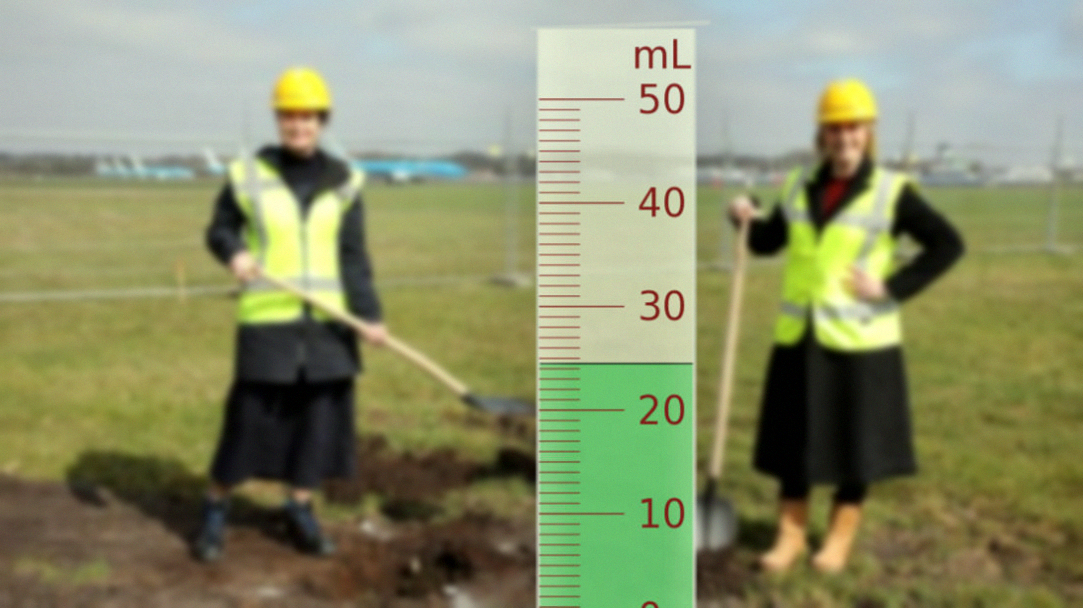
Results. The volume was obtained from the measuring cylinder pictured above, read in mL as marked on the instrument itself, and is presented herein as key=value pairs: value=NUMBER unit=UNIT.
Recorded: value=24.5 unit=mL
